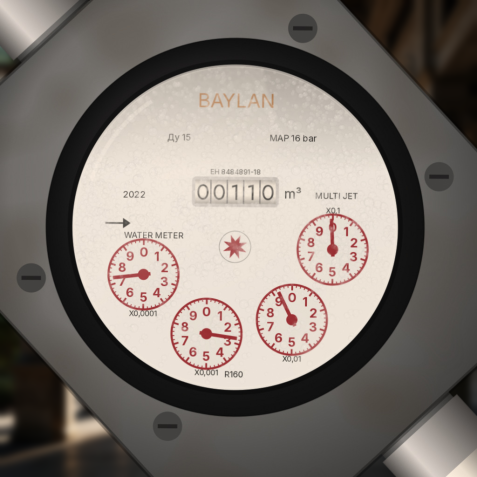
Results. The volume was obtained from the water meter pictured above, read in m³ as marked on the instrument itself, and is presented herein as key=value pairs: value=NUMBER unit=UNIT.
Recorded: value=109.9927 unit=m³
